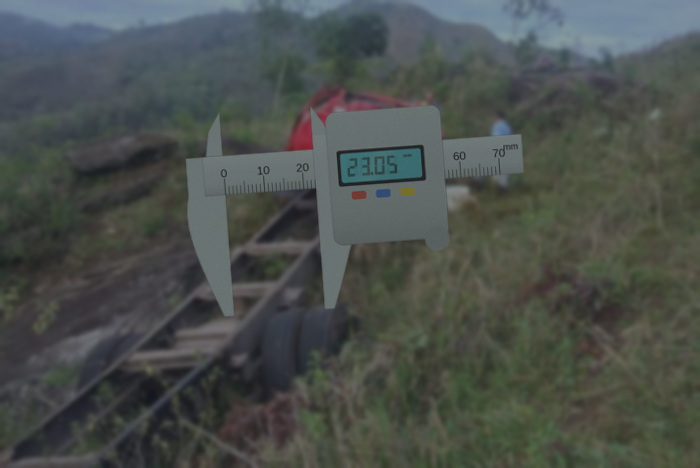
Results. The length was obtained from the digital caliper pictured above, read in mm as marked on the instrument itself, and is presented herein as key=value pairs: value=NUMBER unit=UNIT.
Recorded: value=23.05 unit=mm
